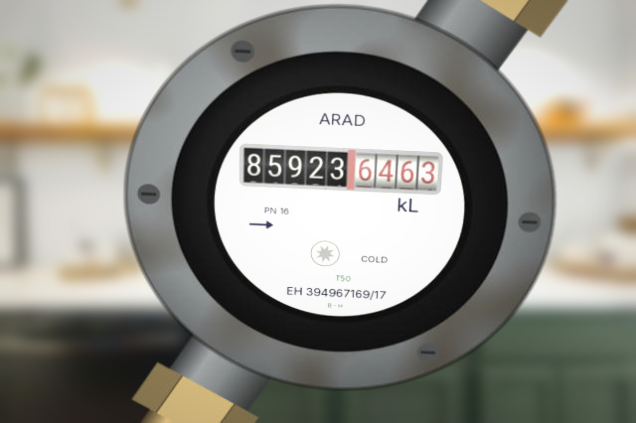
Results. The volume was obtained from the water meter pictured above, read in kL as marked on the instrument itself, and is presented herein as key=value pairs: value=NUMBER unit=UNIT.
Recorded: value=85923.6463 unit=kL
